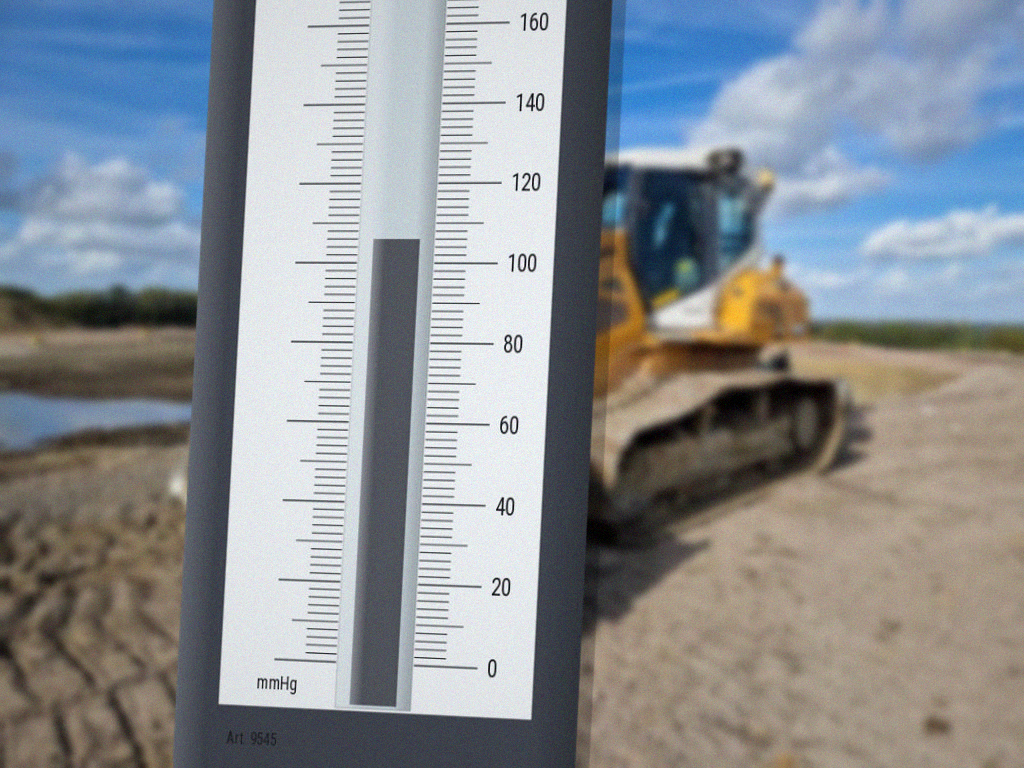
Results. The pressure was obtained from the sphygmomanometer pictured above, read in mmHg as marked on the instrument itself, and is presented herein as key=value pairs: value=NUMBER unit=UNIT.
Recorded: value=106 unit=mmHg
